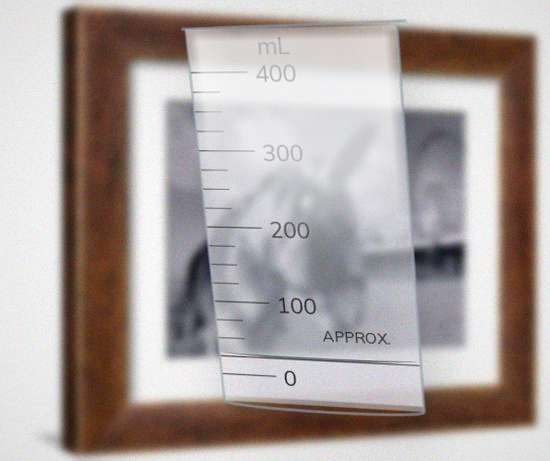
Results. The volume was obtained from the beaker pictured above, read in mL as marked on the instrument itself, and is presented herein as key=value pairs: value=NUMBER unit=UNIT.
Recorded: value=25 unit=mL
